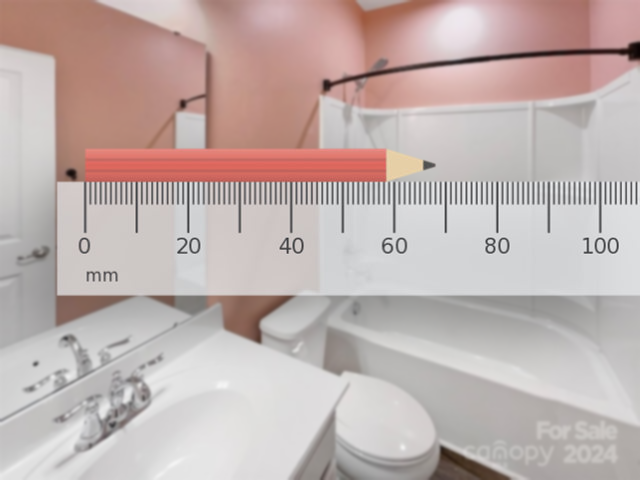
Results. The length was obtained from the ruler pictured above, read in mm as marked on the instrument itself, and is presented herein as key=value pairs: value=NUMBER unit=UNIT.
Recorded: value=68 unit=mm
